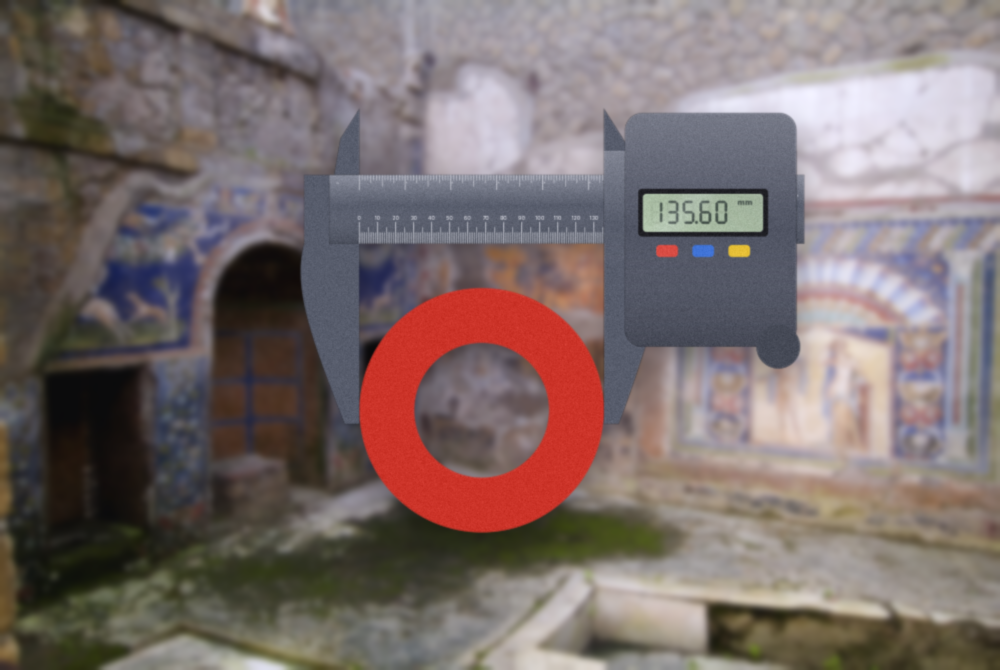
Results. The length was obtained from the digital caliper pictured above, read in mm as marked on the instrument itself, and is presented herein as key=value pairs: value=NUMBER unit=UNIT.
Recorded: value=135.60 unit=mm
